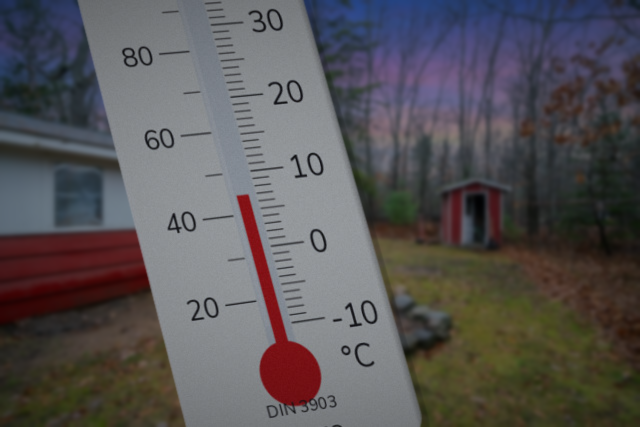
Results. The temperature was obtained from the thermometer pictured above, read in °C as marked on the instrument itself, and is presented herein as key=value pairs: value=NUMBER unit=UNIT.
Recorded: value=7 unit=°C
